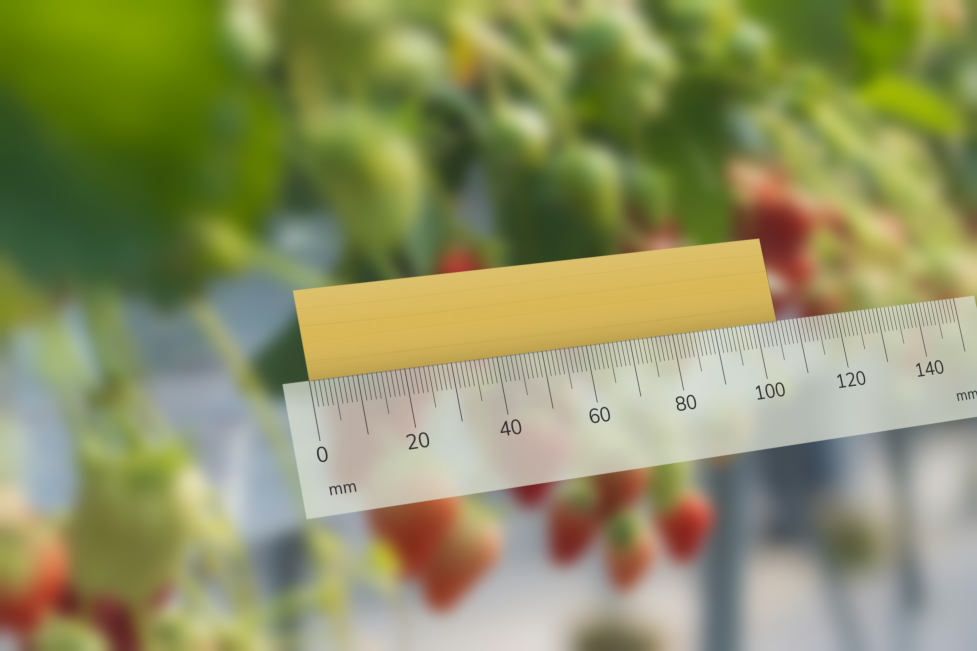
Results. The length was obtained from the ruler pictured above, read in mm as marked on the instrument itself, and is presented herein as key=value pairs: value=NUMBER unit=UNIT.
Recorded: value=105 unit=mm
